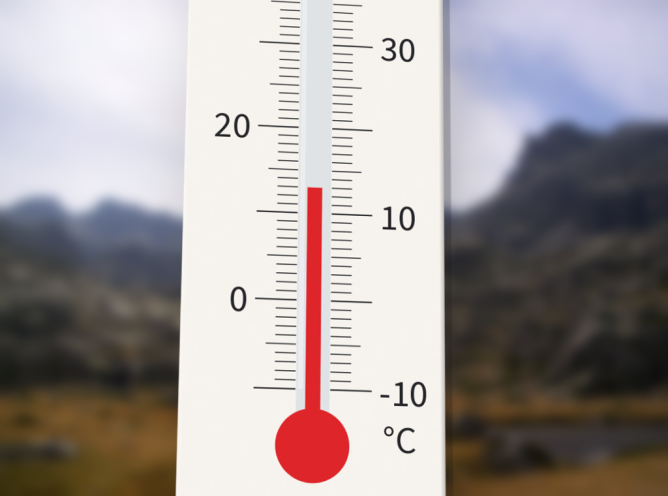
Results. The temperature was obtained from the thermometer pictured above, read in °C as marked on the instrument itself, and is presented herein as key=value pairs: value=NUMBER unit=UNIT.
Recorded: value=13 unit=°C
